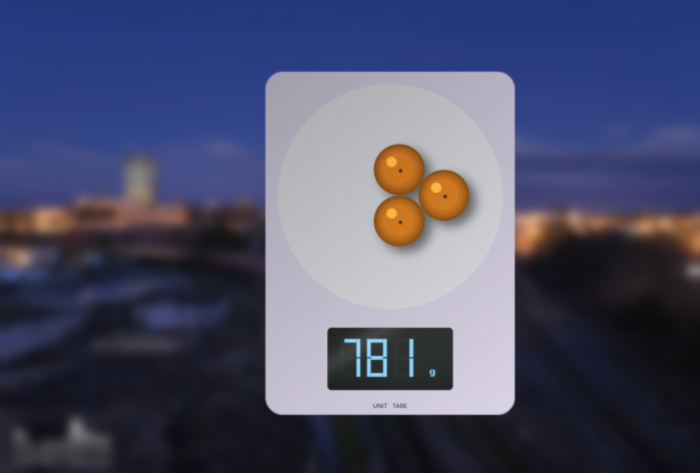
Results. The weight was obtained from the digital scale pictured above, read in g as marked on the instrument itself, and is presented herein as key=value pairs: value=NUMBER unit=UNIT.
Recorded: value=781 unit=g
